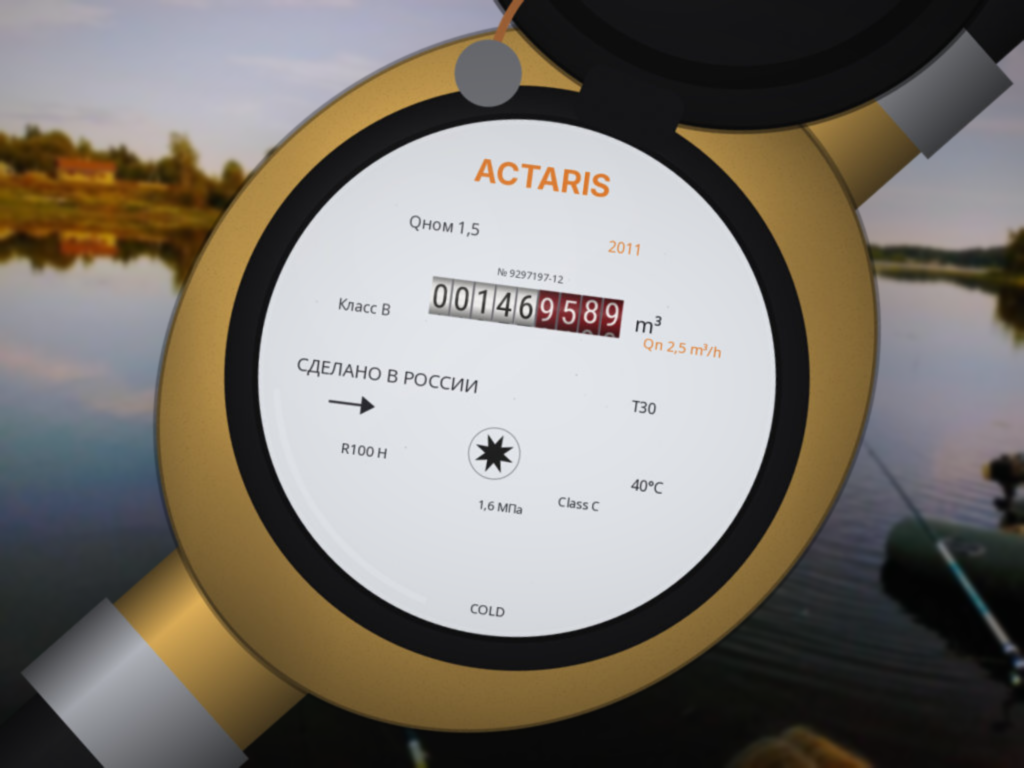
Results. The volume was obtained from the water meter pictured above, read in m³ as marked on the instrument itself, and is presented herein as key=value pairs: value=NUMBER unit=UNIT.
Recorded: value=146.9589 unit=m³
